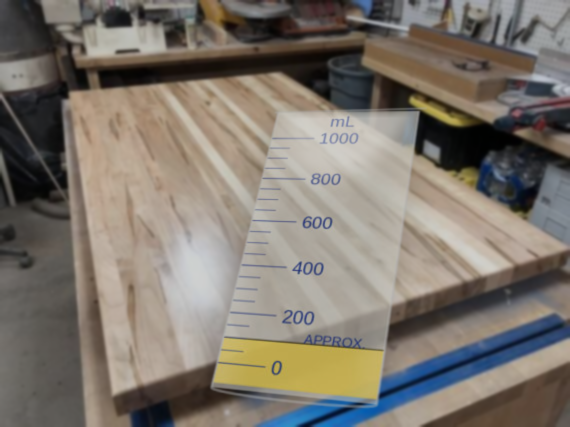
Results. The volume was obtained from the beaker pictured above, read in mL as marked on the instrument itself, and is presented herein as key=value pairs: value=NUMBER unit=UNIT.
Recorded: value=100 unit=mL
